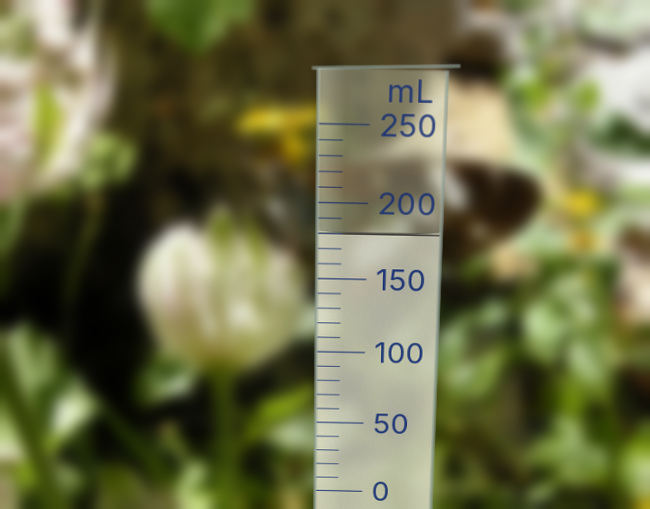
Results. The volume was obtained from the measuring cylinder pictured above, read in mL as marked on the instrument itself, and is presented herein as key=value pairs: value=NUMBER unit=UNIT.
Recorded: value=180 unit=mL
